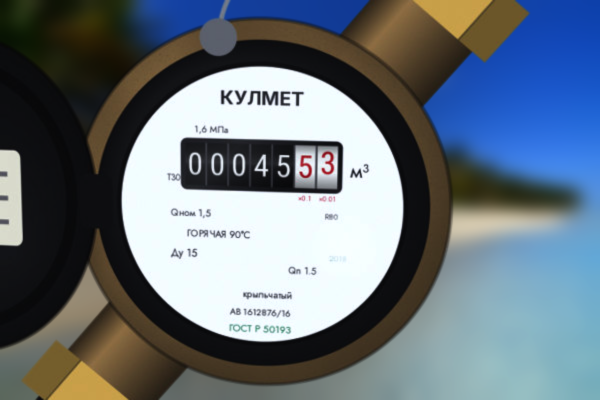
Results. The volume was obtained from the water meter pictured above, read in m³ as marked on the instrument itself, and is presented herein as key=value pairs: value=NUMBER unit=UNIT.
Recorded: value=45.53 unit=m³
